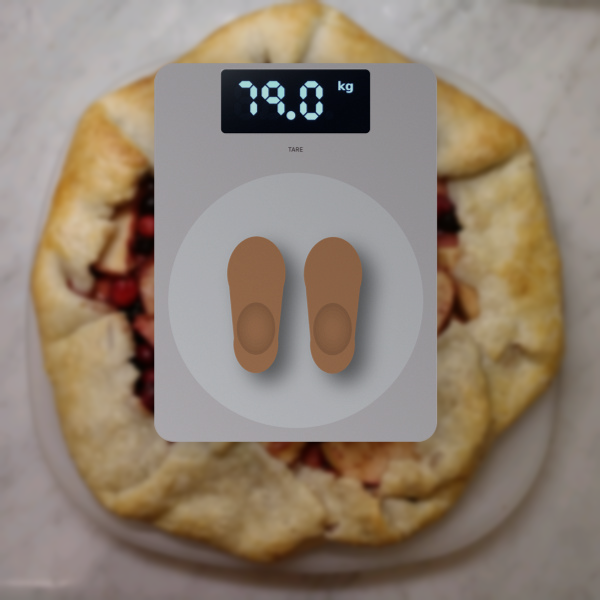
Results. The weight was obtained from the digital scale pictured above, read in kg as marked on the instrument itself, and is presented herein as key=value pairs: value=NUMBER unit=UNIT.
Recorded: value=79.0 unit=kg
